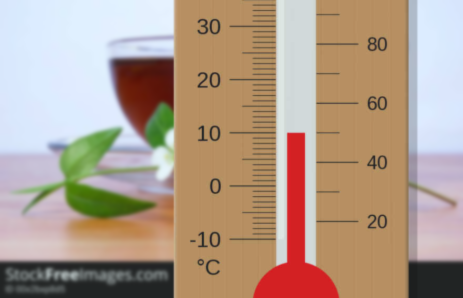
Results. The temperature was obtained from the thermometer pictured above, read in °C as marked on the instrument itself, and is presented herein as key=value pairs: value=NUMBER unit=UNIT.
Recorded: value=10 unit=°C
